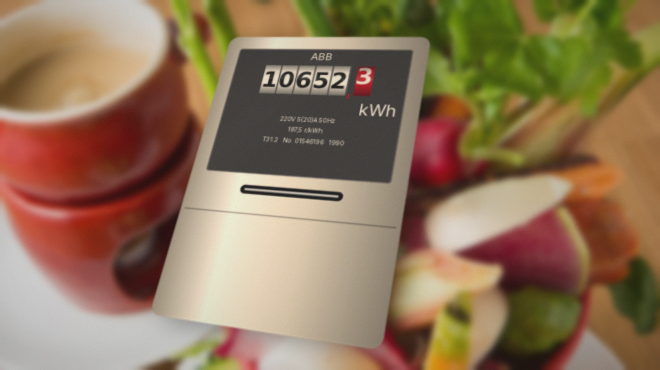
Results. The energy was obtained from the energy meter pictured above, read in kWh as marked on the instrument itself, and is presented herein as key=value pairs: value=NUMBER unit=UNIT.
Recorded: value=10652.3 unit=kWh
